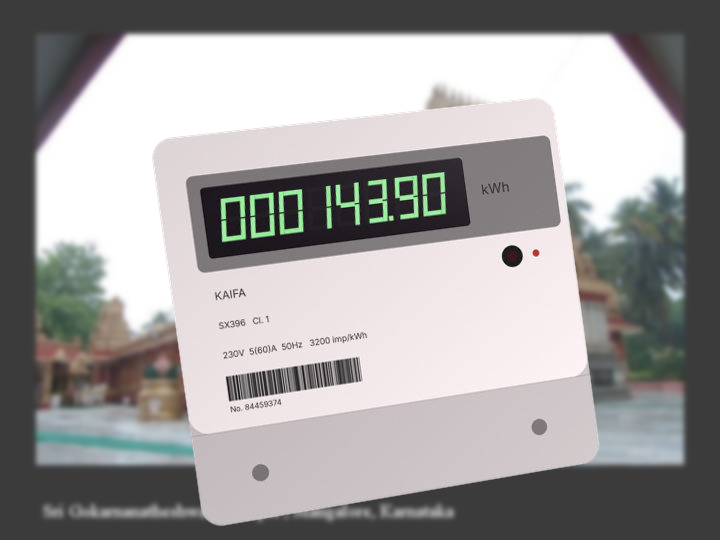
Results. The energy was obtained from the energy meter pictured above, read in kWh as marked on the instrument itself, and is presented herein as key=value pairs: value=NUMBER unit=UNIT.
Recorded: value=143.90 unit=kWh
